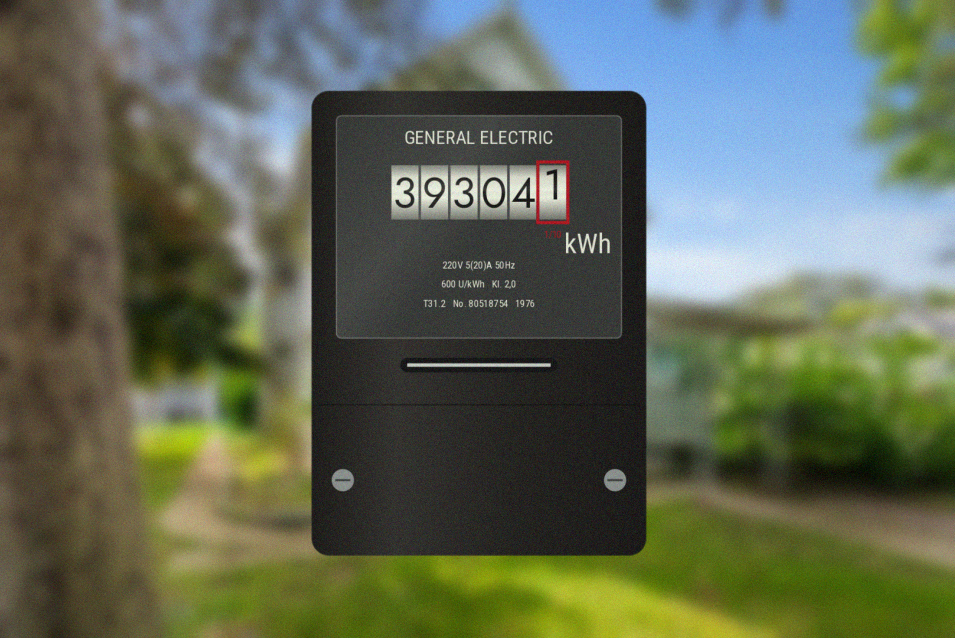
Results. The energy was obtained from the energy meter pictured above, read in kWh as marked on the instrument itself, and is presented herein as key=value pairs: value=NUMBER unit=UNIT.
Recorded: value=39304.1 unit=kWh
